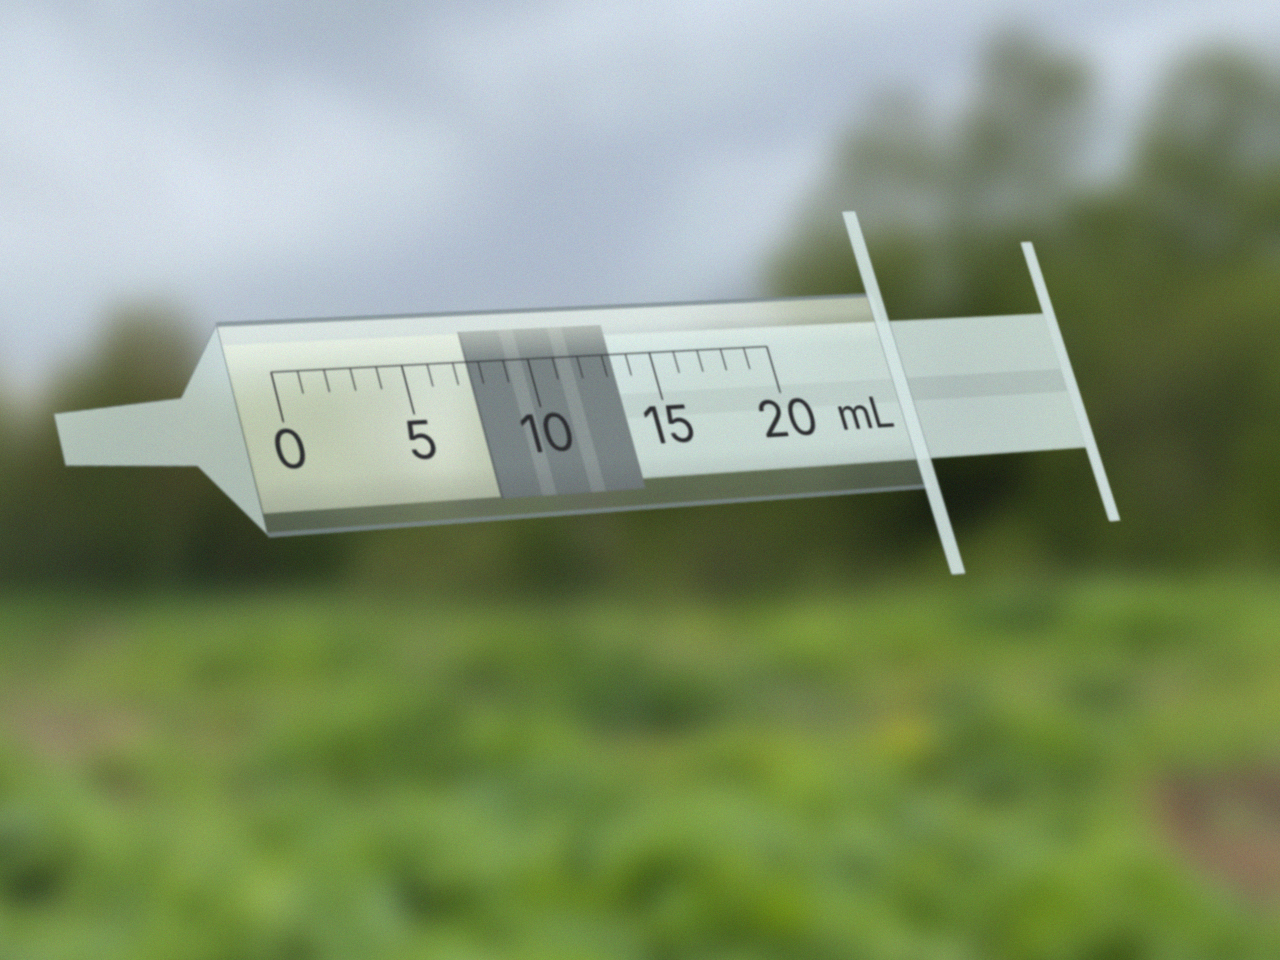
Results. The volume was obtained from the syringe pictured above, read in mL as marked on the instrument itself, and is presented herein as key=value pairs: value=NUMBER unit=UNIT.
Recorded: value=7.5 unit=mL
